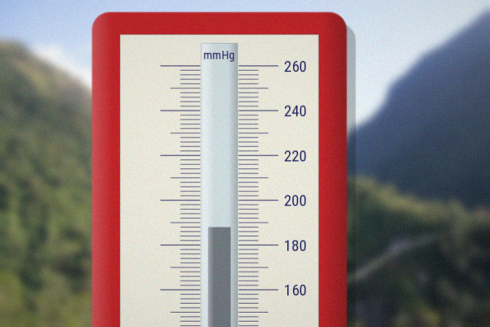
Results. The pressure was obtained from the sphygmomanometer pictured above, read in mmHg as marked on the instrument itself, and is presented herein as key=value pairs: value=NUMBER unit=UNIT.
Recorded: value=188 unit=mmHg
